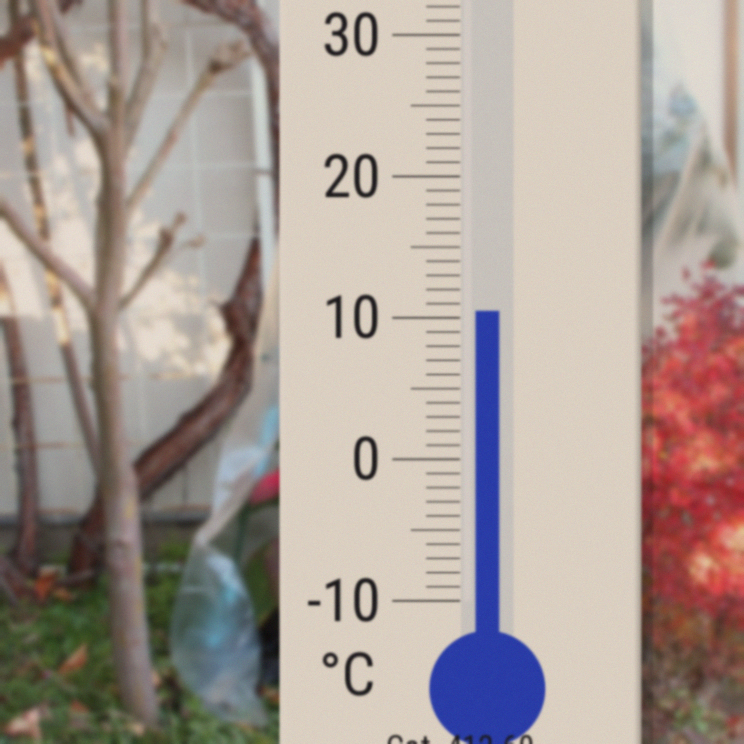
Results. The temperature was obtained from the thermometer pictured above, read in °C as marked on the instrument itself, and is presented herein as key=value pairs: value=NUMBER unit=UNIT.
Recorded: value=10.5 unit=°C
